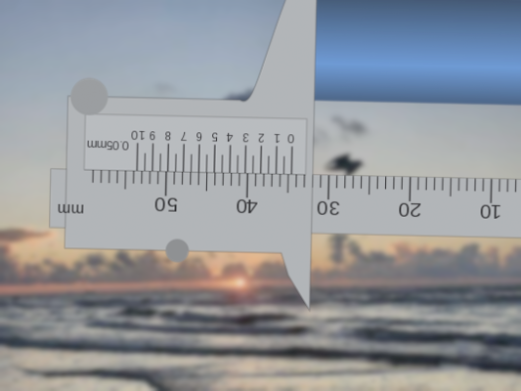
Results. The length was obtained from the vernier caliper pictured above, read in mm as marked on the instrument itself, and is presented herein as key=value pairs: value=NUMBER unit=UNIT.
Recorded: value=34.6 unit=mm
